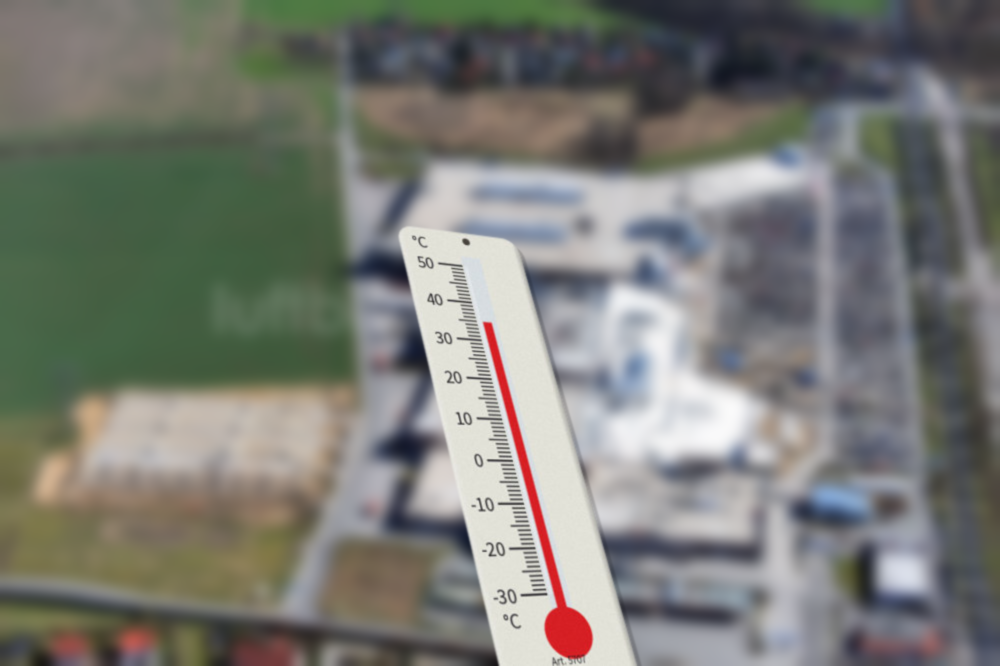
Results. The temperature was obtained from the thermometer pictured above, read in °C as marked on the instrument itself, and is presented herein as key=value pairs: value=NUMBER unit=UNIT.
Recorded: value=35 unit=°C
